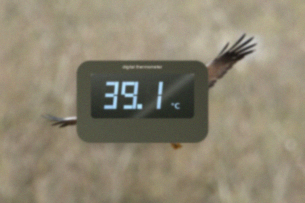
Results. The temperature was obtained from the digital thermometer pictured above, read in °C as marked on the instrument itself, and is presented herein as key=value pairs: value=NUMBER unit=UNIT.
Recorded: value=39.1 unit=°C
